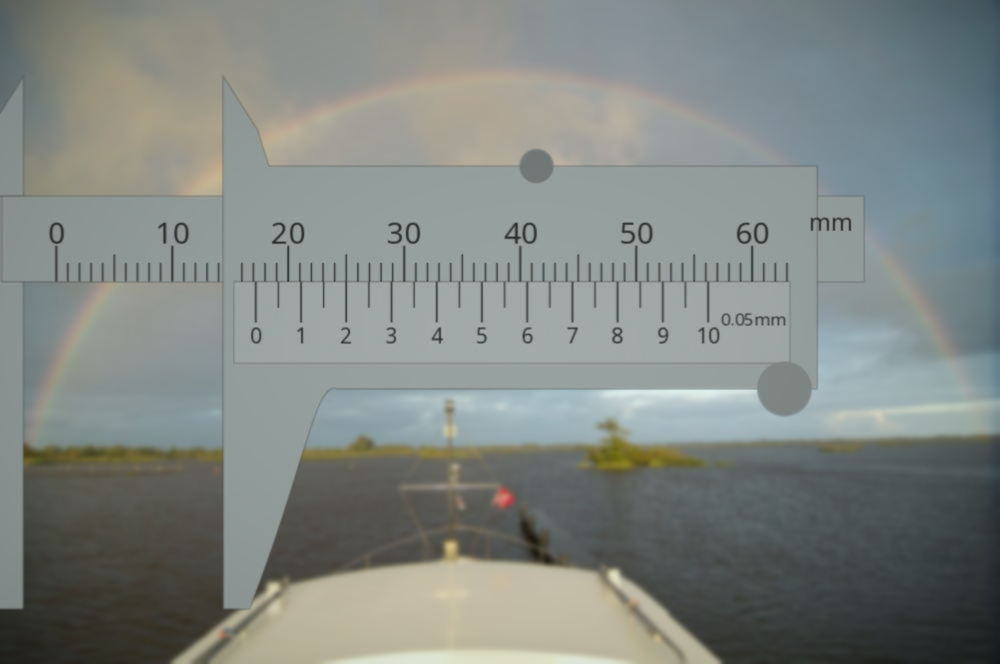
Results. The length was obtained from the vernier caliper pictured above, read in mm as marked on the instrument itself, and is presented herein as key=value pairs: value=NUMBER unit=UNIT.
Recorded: value=17.2 unit=mm
